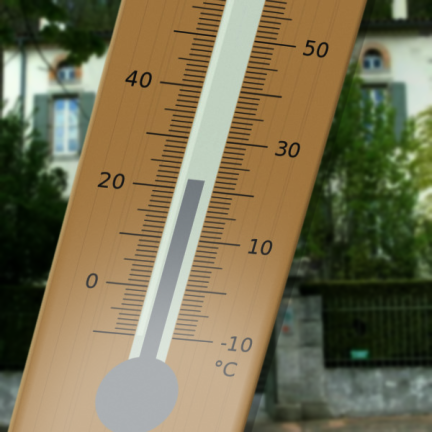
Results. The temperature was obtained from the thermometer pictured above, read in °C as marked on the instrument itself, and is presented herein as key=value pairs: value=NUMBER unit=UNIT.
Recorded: value=22 unit=°C
